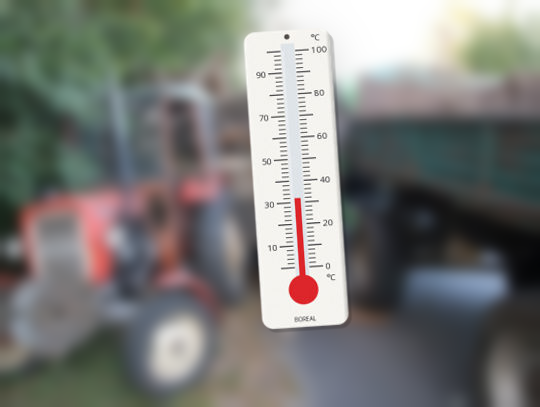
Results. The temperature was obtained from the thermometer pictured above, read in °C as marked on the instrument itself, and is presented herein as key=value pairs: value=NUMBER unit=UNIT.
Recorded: value=32 unit=°C
